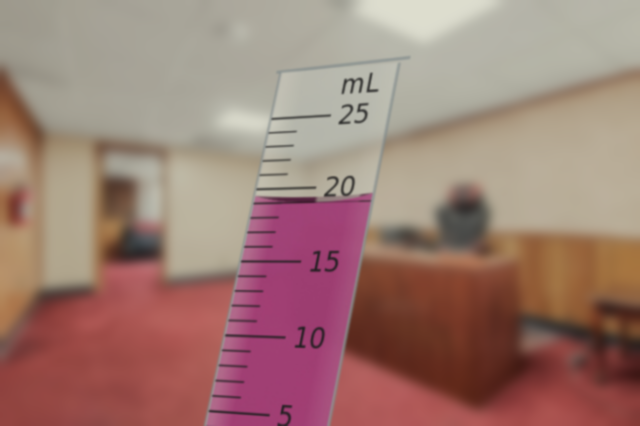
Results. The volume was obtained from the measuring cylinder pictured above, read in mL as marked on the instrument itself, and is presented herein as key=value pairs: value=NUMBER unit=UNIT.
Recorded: value=19 unit=mL
